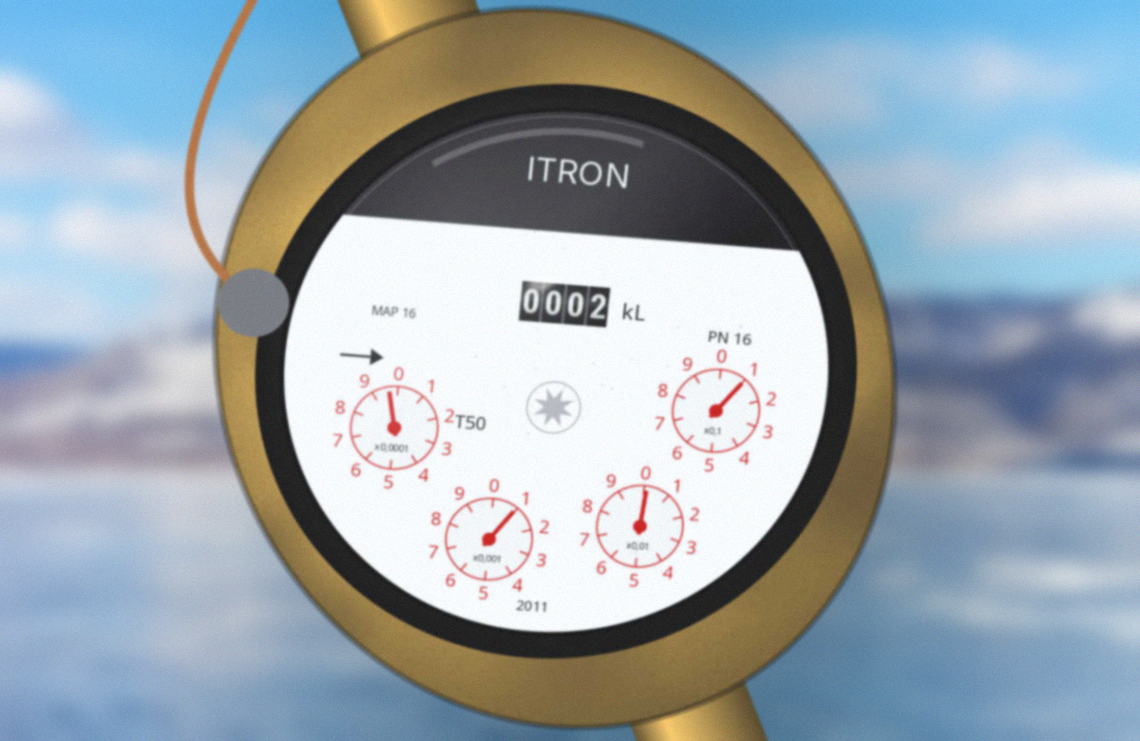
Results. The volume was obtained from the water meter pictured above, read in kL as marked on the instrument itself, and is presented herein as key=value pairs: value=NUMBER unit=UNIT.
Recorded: value=2.1009 unit=kL
